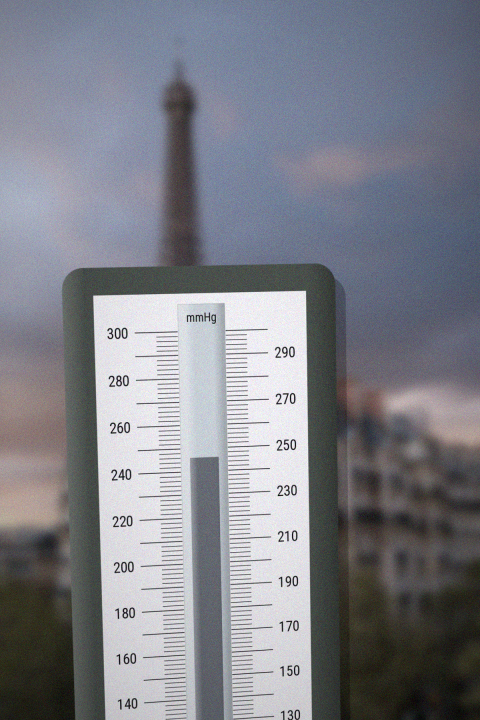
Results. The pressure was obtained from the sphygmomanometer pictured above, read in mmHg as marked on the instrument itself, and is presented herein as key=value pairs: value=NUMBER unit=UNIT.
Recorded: value=246 unit=mmHg
